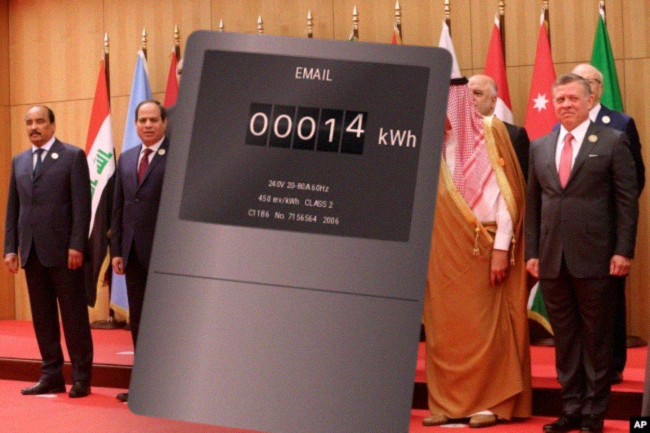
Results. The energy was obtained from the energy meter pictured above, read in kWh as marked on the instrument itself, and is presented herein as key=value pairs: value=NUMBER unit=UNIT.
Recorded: value=14 unit=kWh
